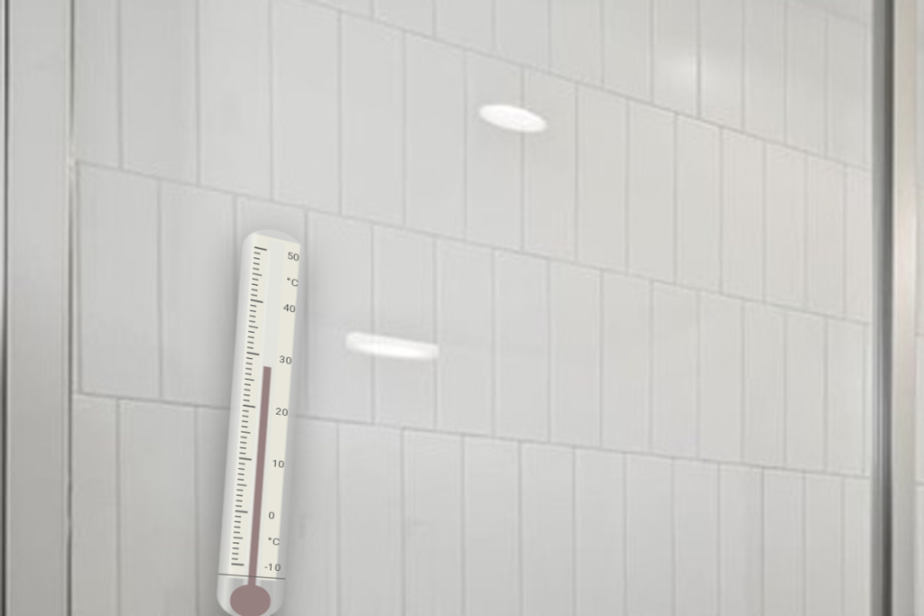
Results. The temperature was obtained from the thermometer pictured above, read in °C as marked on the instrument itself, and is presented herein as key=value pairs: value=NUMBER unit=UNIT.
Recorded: value=28 unit=°C
